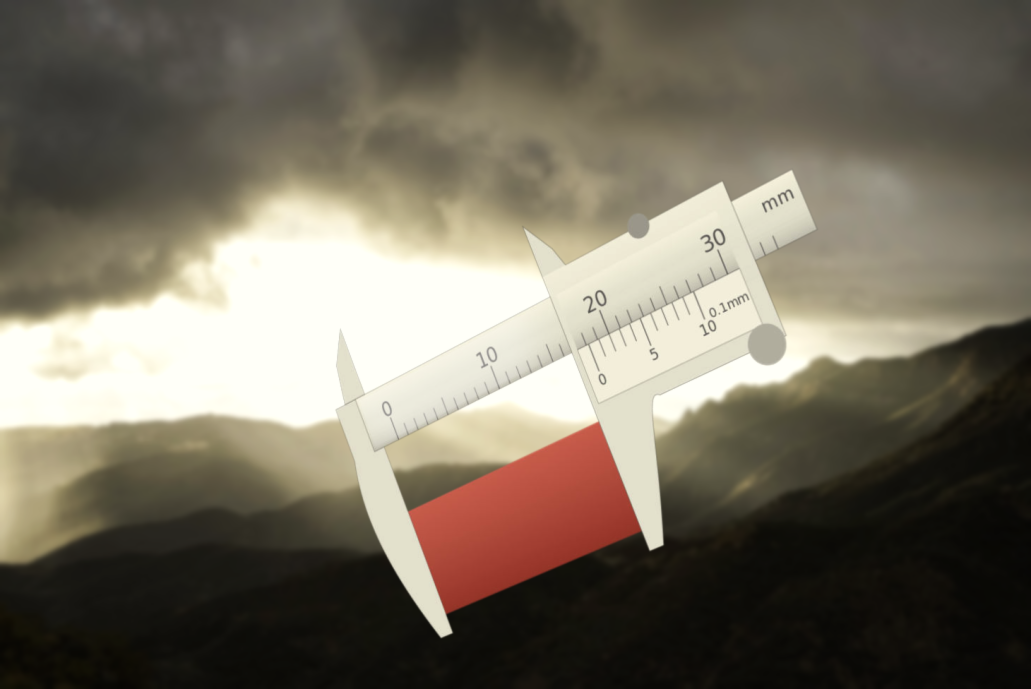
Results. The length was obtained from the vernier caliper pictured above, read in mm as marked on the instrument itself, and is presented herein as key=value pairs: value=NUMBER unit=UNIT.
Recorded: value=18.2 unit=mm
